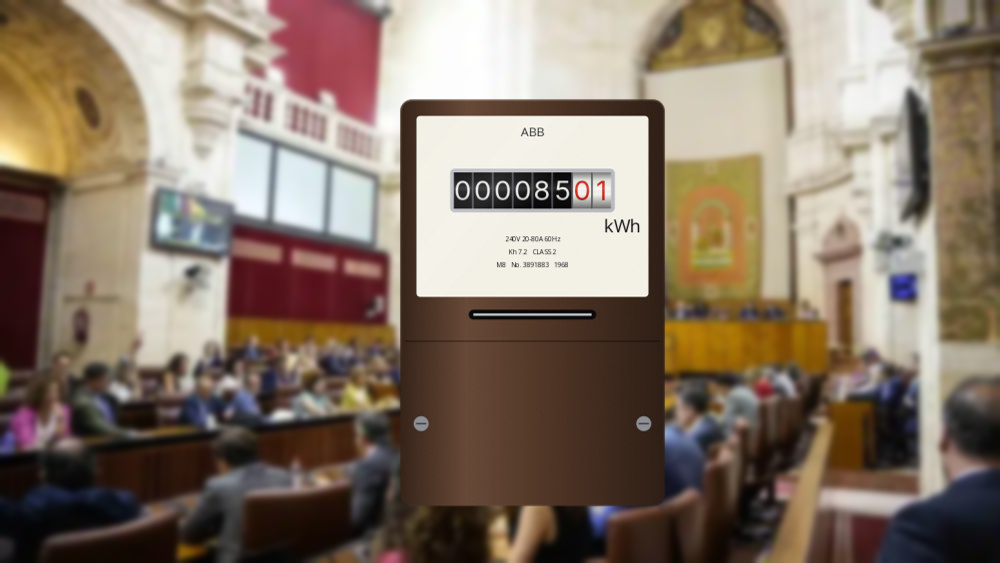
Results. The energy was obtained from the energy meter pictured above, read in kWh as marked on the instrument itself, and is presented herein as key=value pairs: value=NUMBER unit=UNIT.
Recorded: value=85.01 unit=kWh
